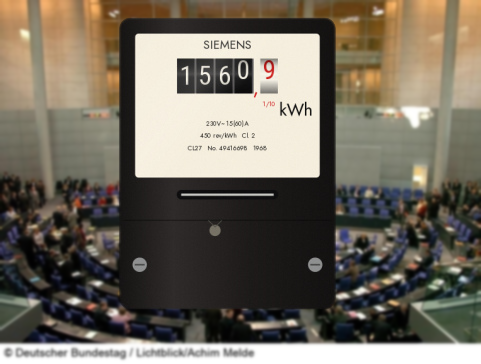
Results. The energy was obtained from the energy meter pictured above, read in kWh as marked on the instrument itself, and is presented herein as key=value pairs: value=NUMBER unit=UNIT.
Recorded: value=1560.9 unit=kWh
